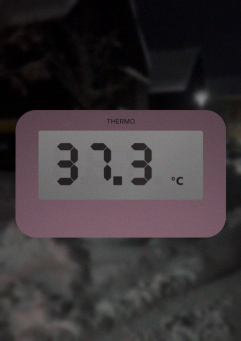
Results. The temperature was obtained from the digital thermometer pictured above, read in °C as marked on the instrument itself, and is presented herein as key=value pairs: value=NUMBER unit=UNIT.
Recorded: value=37.3 unit=°C
